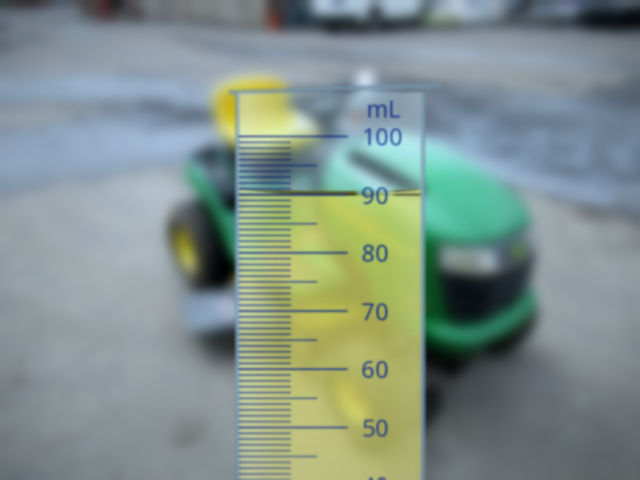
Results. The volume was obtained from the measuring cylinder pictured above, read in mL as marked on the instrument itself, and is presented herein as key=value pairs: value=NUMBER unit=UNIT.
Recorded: value=90 unit=mL
